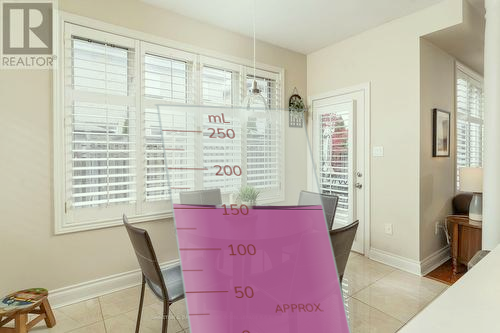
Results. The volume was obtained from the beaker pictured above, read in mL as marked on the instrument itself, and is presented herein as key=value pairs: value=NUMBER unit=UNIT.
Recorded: value=150 unit=mL
